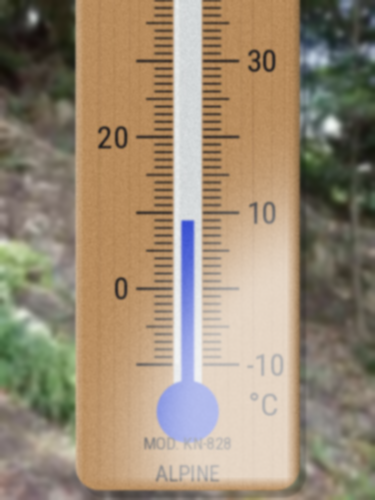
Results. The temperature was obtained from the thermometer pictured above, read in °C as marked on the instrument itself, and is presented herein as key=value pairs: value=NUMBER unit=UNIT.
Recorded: value=9 unit=°C
